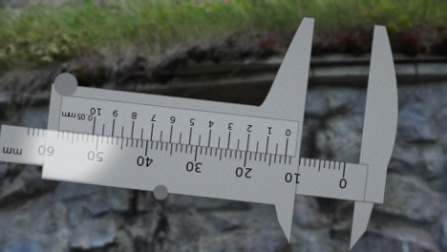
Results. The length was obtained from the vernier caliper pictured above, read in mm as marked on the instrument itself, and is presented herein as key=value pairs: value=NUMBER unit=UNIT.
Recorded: value=12.0 unit=mm
